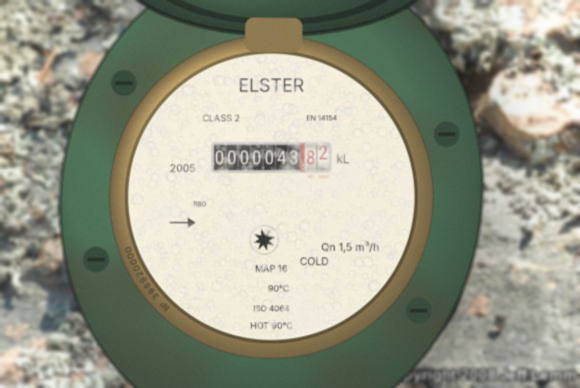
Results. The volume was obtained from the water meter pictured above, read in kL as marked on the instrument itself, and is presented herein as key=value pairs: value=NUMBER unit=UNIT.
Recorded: value=43.82 unit=kL
